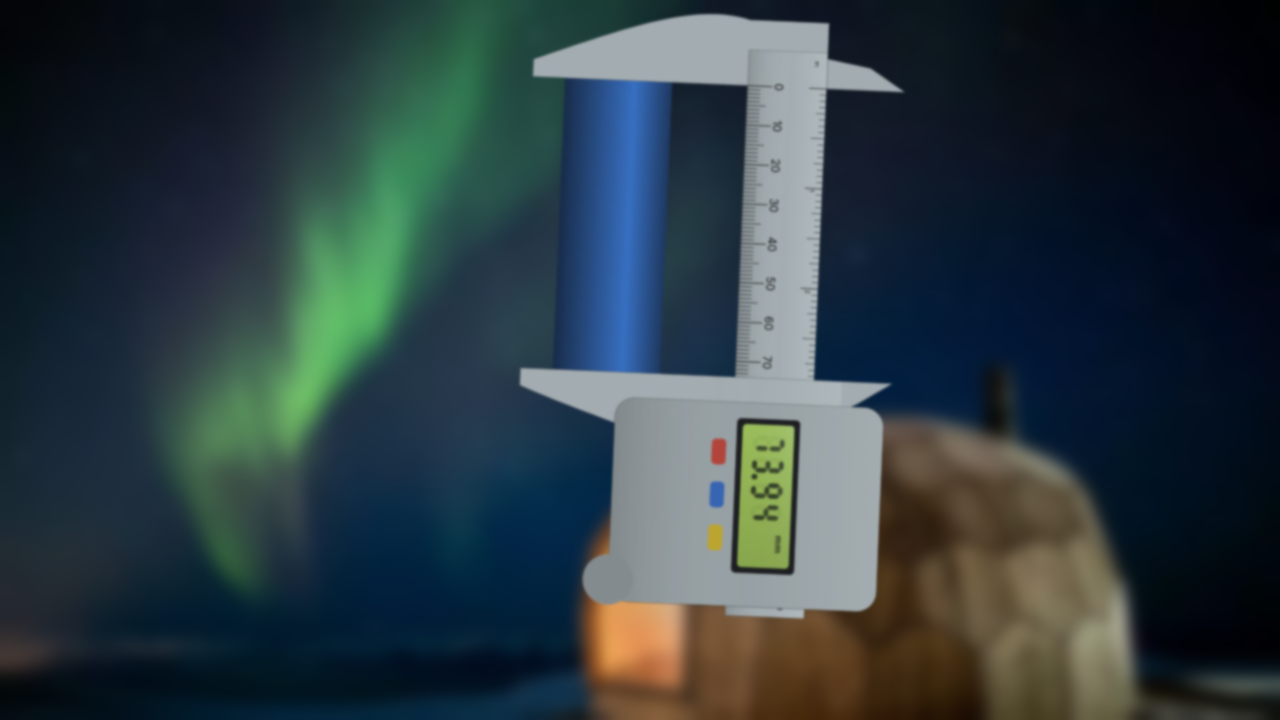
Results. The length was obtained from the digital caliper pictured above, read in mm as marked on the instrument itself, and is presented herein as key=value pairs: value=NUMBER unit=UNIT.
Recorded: value=73.94 unit=mm
